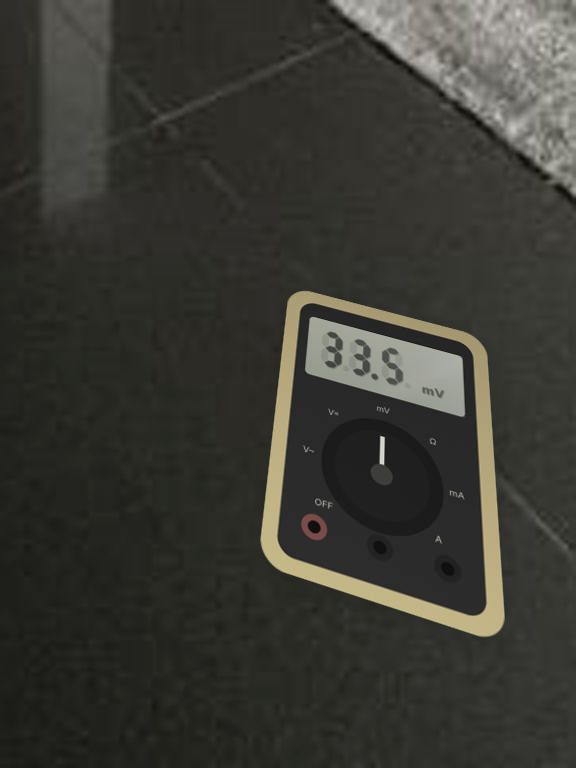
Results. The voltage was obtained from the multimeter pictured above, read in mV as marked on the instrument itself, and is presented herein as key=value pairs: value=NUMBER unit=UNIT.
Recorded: value=33.5 unit=mV
